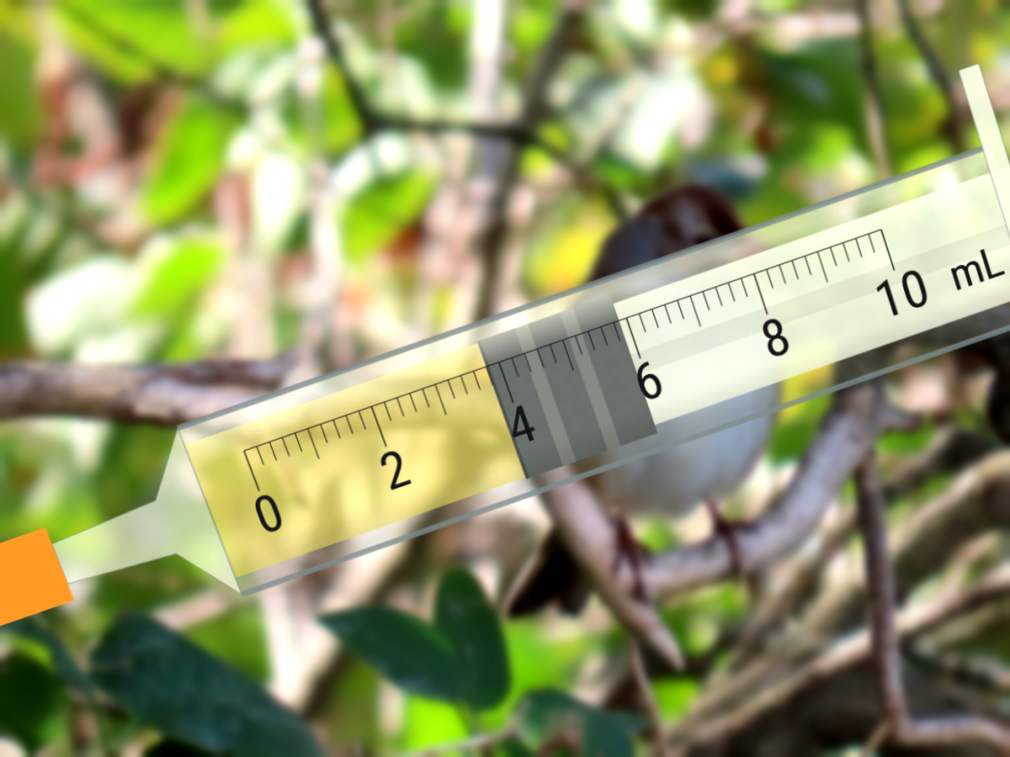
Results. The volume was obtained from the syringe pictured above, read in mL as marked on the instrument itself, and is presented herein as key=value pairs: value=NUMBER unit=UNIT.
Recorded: value=3.8 unit=mL
